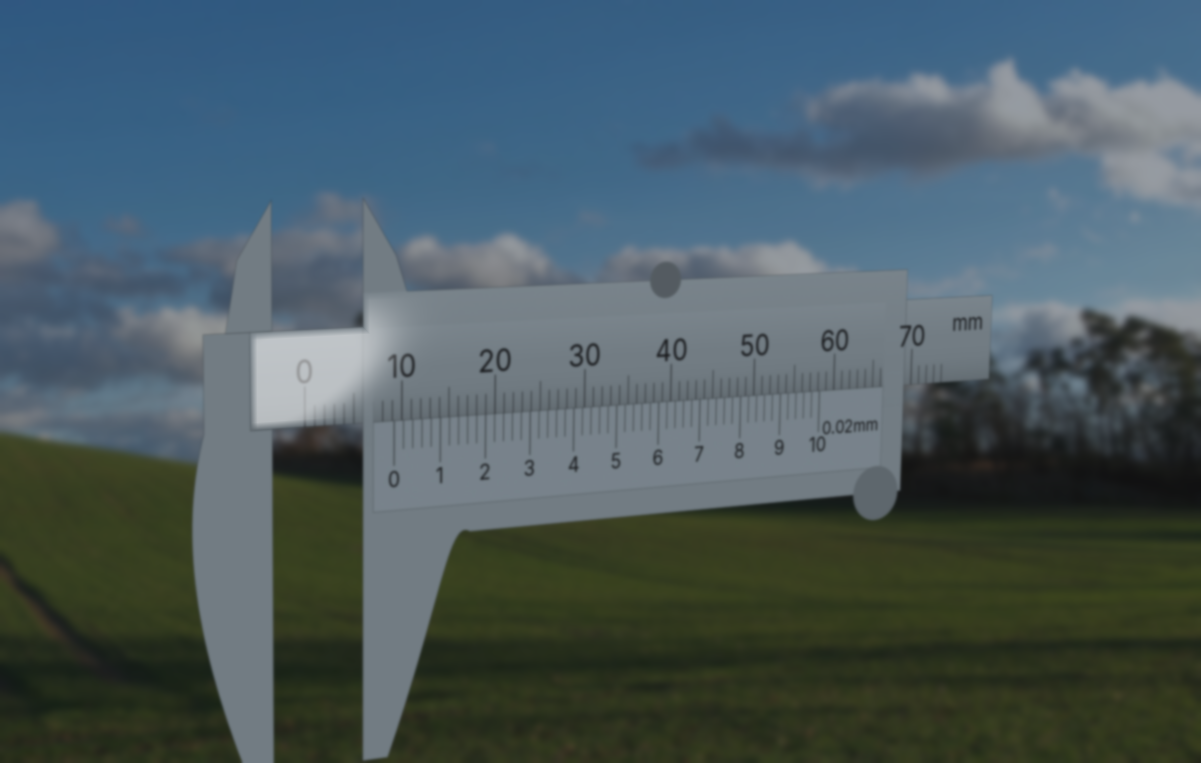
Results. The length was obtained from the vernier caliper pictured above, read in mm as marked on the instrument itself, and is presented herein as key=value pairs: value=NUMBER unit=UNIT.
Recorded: value=9.2 unit=mm
